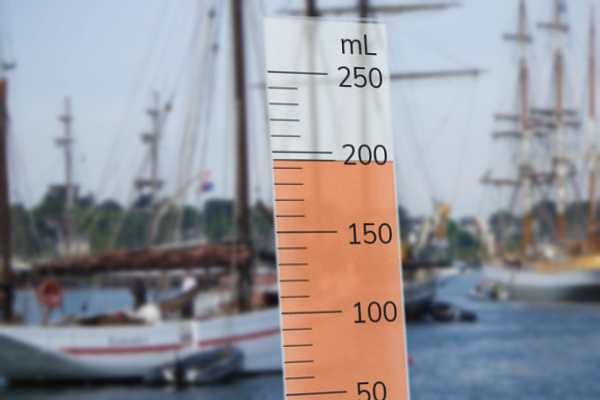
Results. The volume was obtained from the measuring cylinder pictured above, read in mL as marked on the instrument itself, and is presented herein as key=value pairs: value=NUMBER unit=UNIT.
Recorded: value=195 unit=mL
